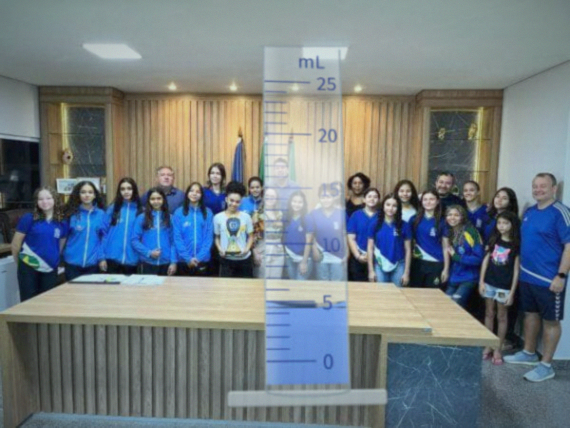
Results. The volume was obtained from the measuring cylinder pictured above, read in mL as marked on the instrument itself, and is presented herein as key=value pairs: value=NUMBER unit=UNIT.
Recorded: value=4.5 unit=mL
